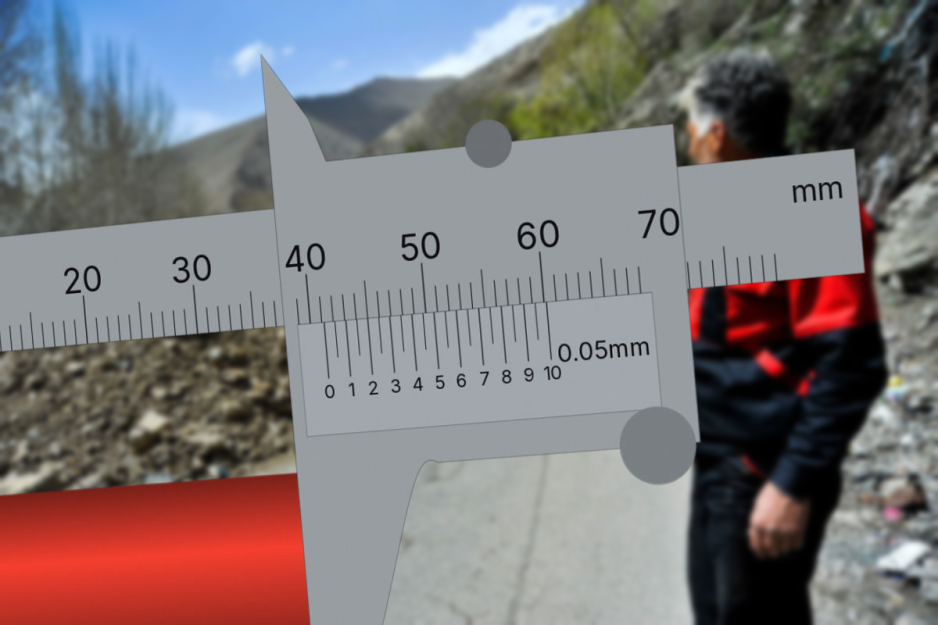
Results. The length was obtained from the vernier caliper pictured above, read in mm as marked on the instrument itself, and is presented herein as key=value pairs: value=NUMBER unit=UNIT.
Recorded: value=41.2 unit=mm
